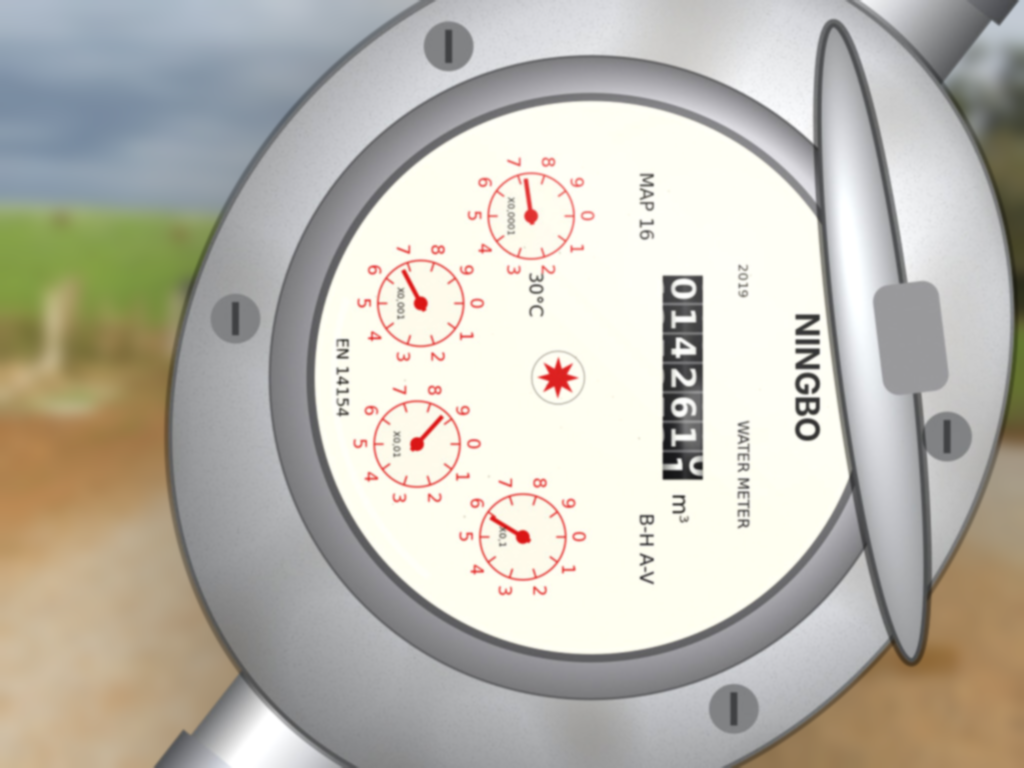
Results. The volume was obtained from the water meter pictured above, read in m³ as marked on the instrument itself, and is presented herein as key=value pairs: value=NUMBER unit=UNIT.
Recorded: value=142610.5867 unit=m³
